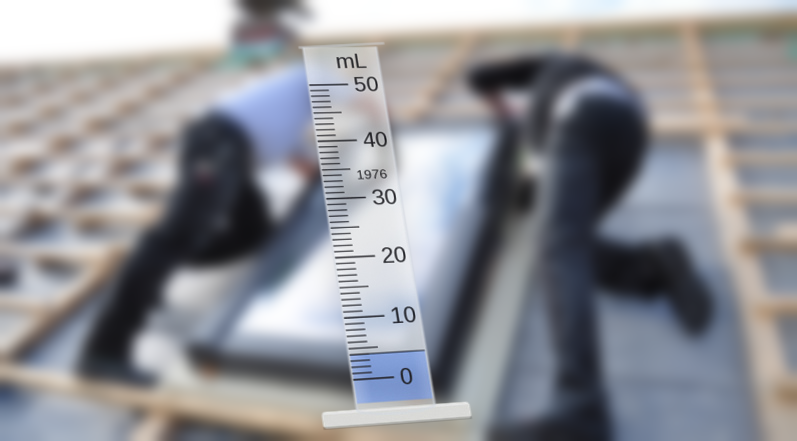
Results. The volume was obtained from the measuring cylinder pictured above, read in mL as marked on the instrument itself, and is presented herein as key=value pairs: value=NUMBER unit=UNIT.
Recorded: value=4 unit=mL
